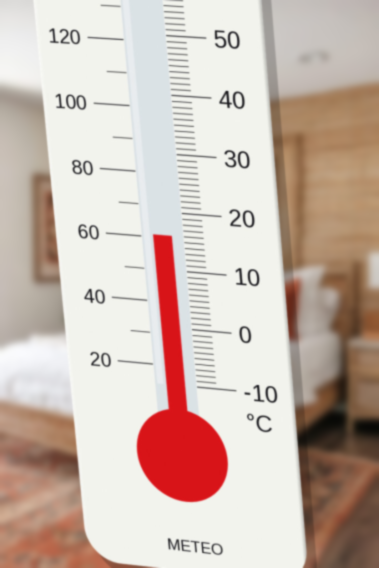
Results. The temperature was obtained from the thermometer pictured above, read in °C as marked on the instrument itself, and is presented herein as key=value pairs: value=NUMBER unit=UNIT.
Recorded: value=16 unit=°C
